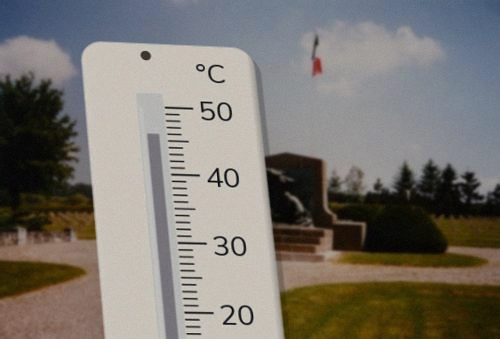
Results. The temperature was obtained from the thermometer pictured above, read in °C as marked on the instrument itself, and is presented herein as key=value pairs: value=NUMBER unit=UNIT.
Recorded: value=46 unit=°C
